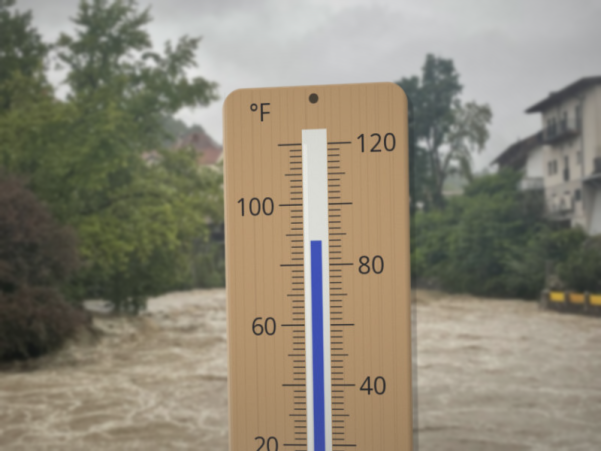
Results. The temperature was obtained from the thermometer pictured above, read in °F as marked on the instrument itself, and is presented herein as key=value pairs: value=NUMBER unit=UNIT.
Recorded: value=88 unit=°F
